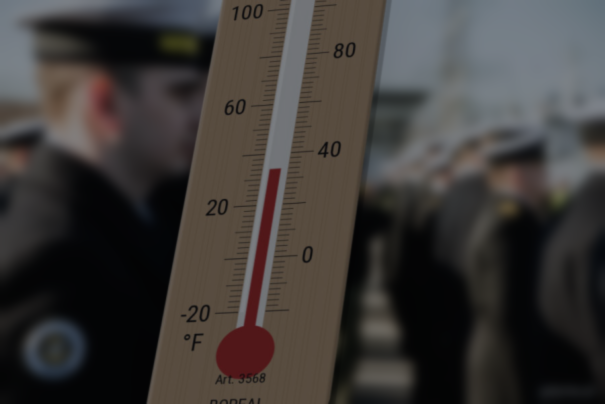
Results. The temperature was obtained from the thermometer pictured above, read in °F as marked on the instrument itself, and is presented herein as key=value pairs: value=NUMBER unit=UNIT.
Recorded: value=34 unit=°F
